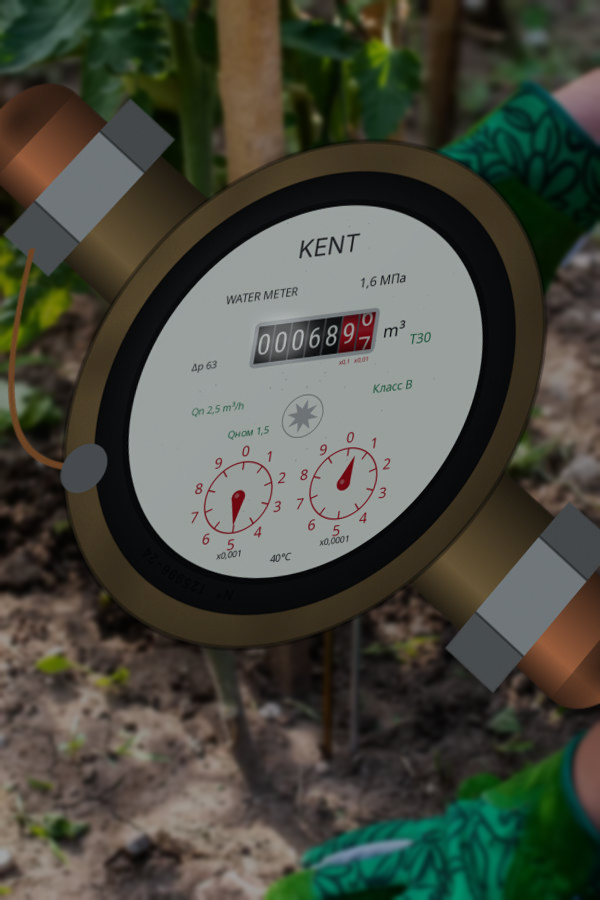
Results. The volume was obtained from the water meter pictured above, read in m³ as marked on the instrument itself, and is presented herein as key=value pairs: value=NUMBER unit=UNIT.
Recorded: value=68.9650 unit=m³
